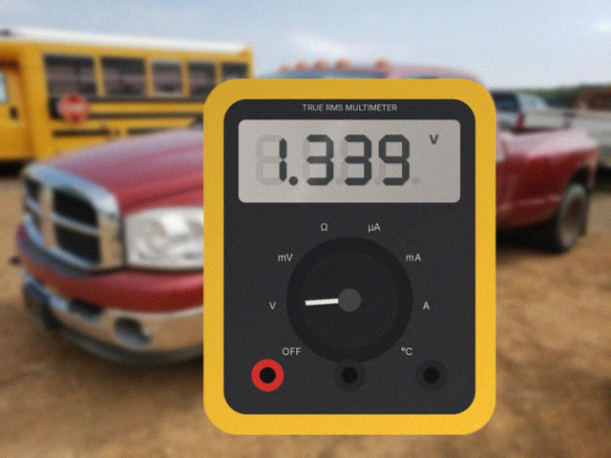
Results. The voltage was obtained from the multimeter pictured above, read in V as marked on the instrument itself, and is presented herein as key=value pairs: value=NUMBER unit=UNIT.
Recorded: value=1.339 unit=V
